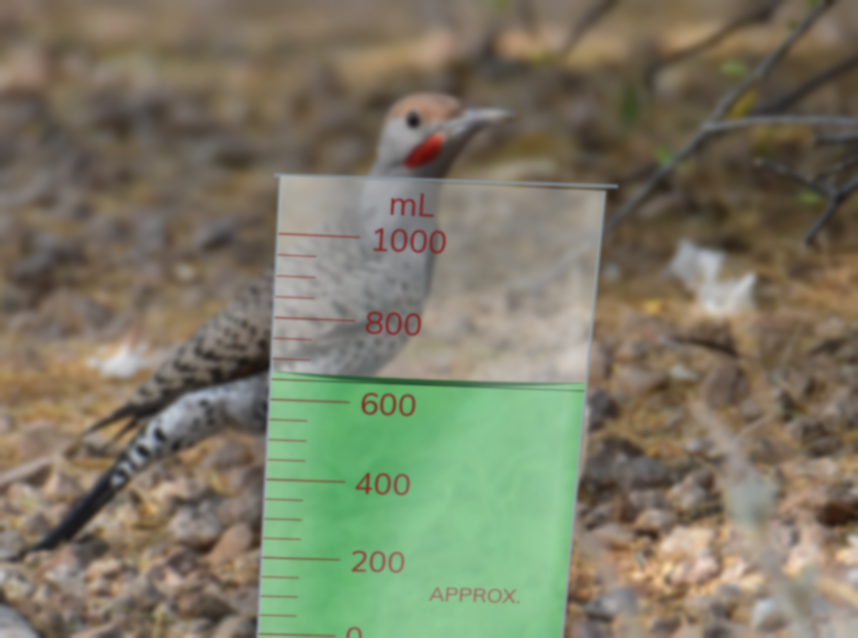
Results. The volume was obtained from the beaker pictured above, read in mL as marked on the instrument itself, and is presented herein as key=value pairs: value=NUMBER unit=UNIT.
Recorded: value=650 unit=mL
